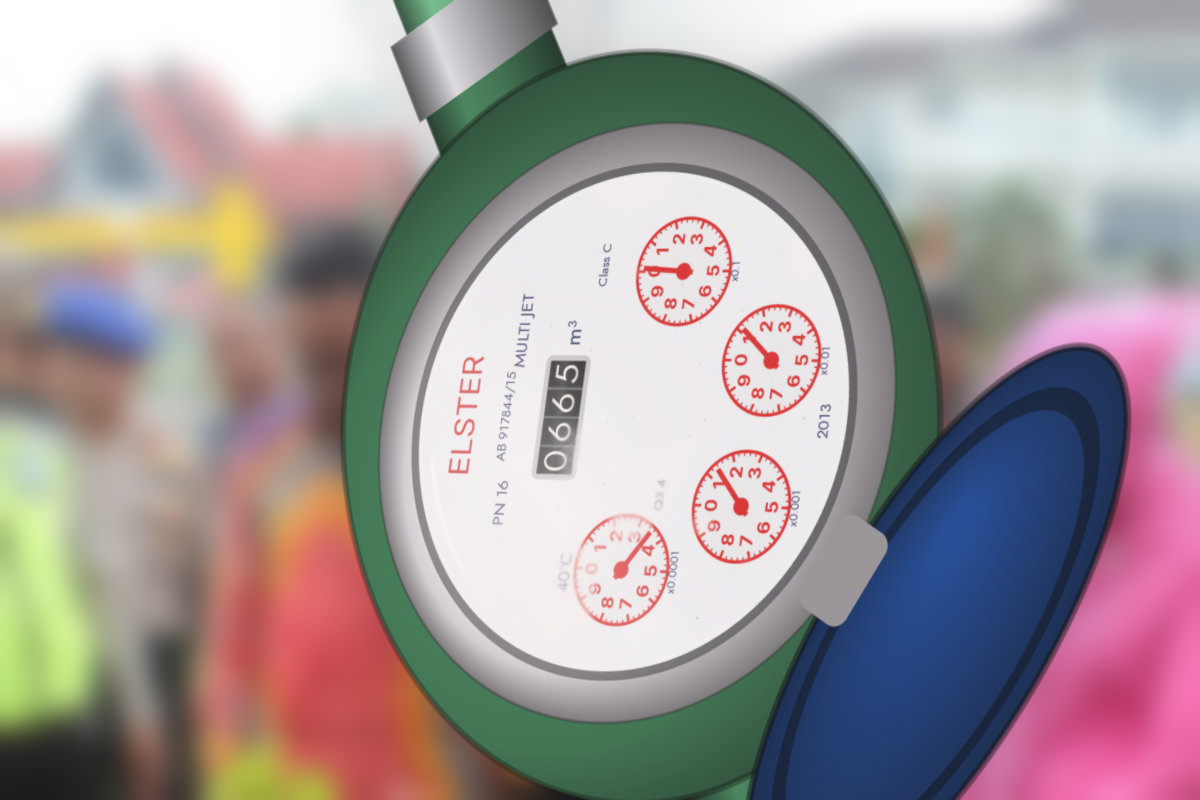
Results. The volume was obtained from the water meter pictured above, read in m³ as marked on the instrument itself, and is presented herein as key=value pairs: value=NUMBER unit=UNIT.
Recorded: value=665.0113 unit=m³
